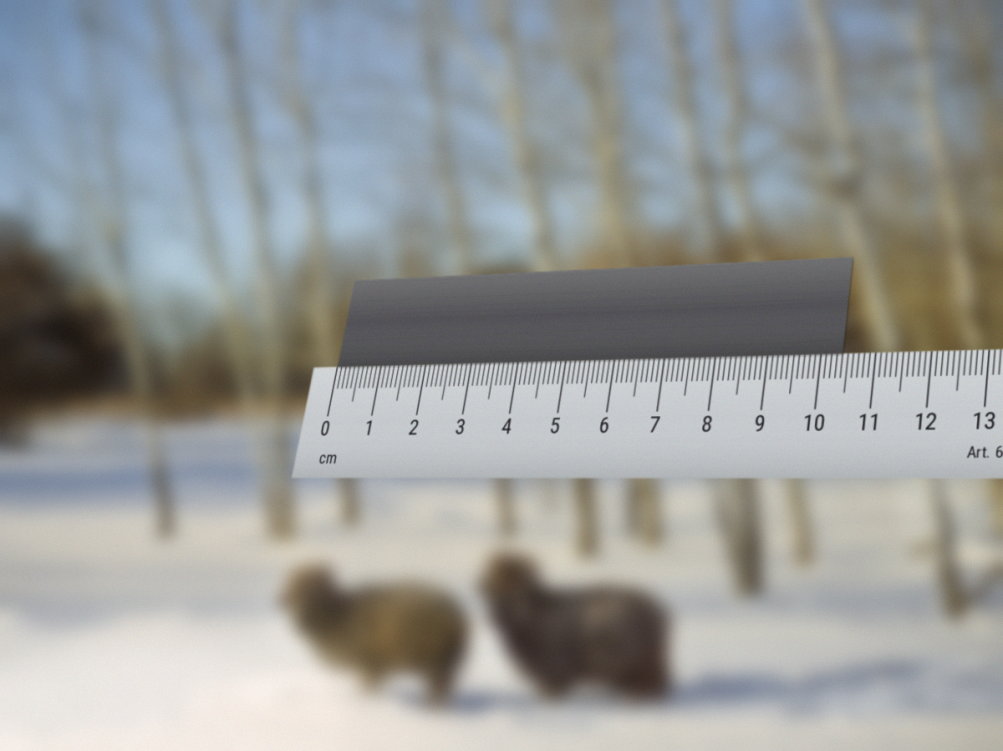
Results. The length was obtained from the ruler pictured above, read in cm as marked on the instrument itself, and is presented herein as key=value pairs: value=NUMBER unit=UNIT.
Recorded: value=10.4 unit=cm
